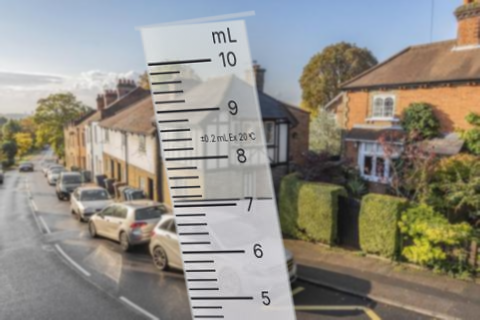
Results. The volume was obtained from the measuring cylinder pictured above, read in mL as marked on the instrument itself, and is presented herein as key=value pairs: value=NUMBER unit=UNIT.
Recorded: value=7.1 unit=mL
